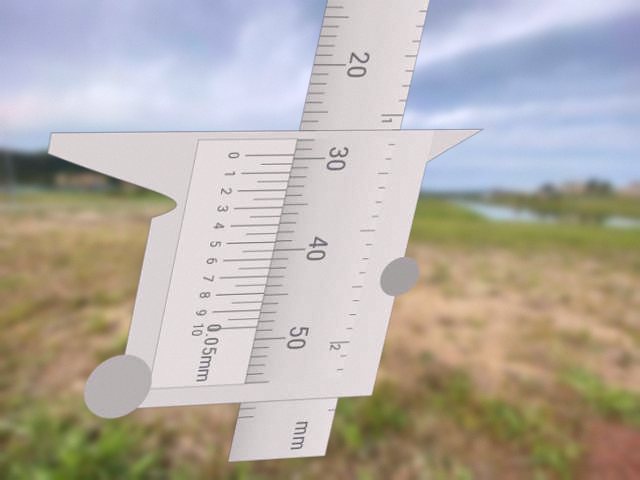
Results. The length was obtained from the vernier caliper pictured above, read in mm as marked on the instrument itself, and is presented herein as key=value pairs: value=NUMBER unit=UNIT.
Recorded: value=29.6 unit=mm
